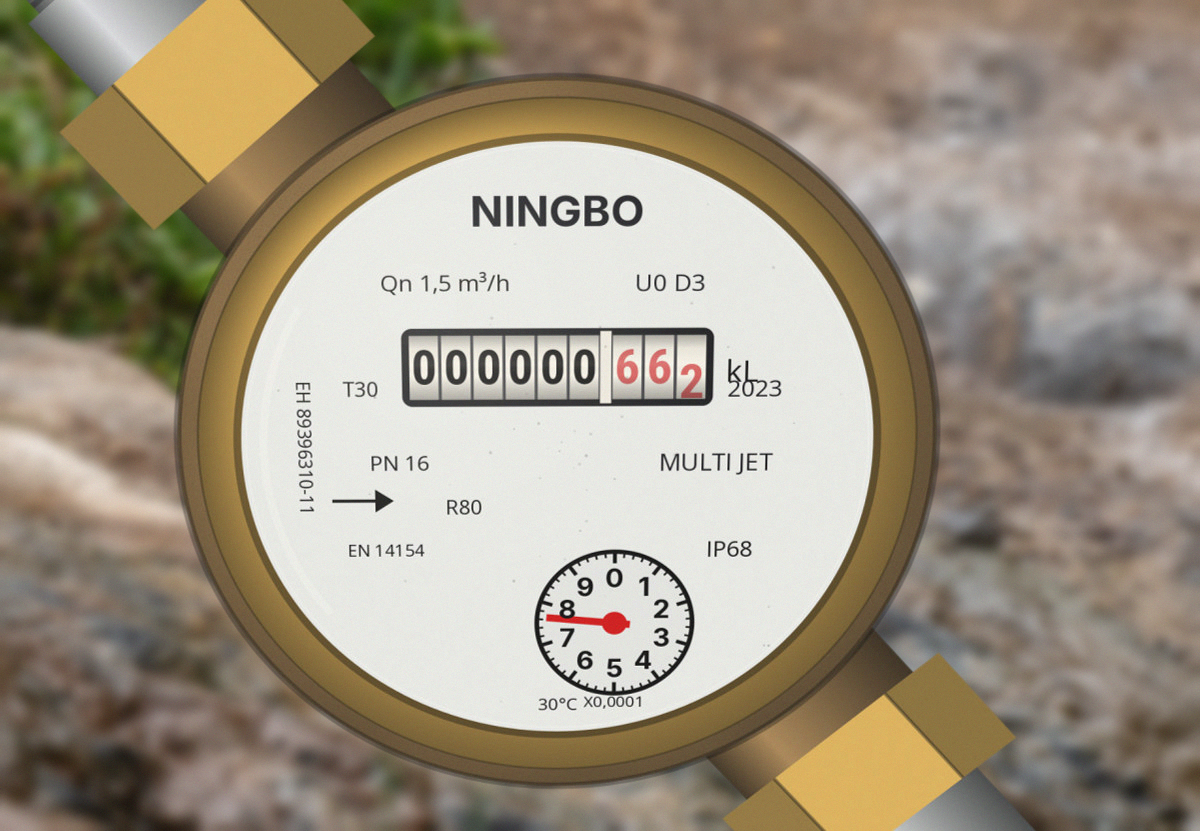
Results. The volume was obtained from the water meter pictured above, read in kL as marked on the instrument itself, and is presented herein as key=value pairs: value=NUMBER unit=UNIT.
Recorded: value=0.6617 unit=kL
